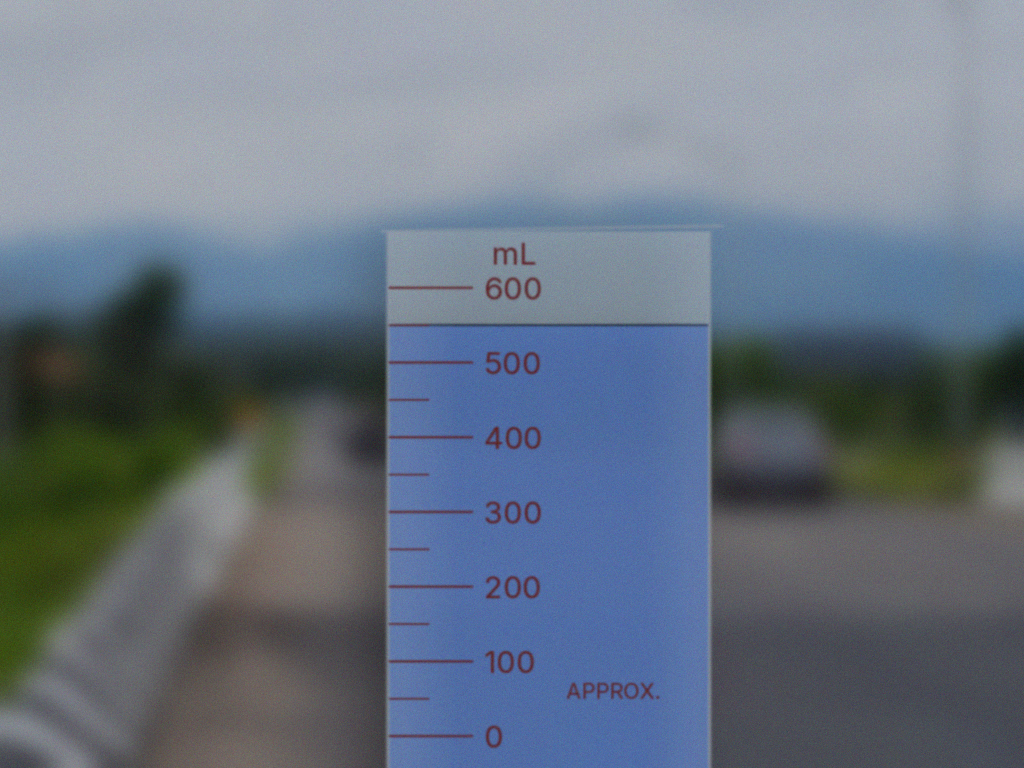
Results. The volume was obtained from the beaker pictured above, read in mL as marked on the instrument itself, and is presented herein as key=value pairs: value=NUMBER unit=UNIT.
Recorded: value=550 unit=mL
